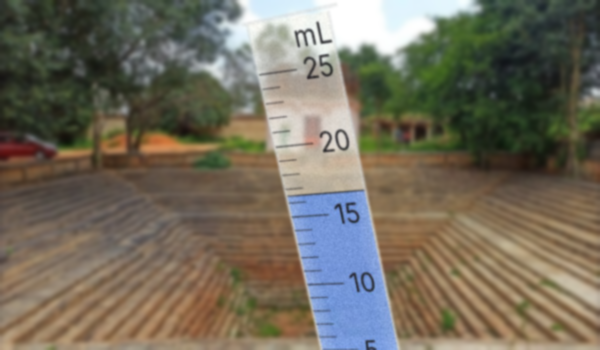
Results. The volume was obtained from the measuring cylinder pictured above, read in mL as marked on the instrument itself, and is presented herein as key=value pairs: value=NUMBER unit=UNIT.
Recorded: value=16.5 unit=mL
